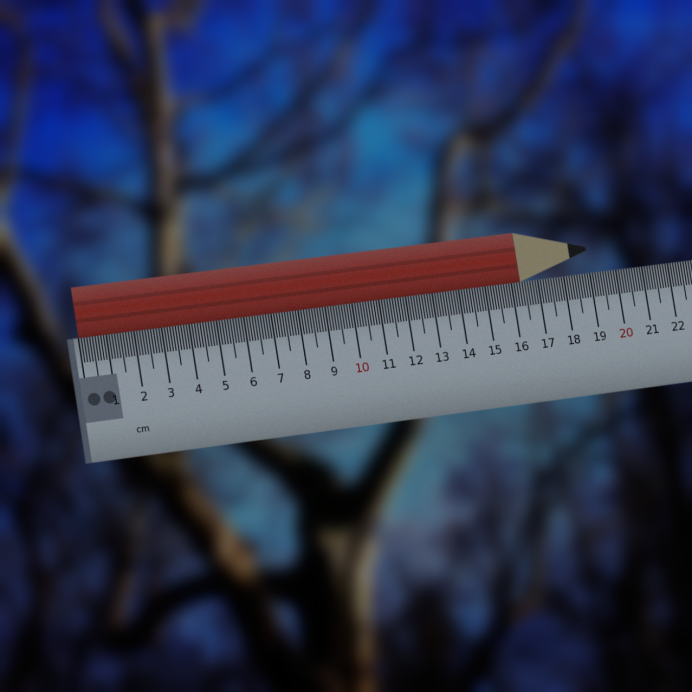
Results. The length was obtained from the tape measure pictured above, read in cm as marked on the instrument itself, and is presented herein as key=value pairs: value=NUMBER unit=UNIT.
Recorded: value=19 unit=cm
